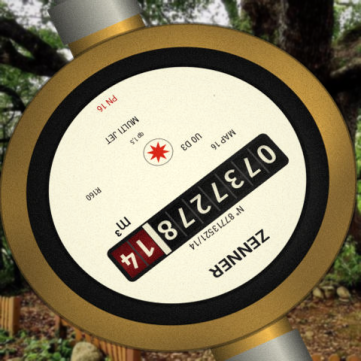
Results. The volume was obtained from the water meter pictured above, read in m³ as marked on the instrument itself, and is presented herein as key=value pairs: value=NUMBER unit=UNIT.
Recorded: value=737278.14 unit=m³
